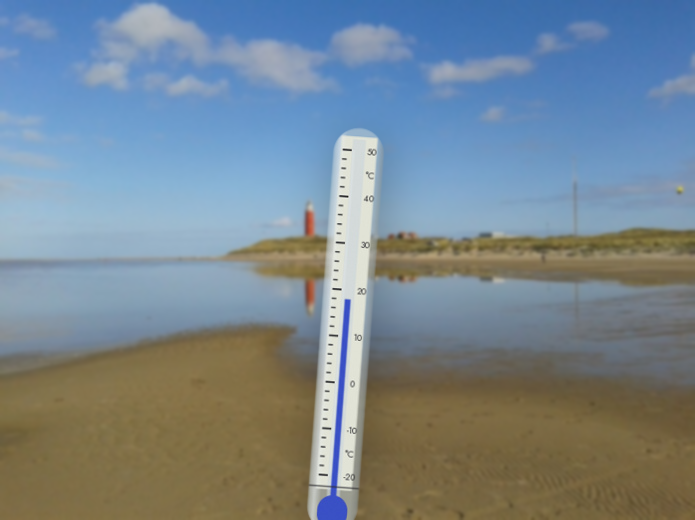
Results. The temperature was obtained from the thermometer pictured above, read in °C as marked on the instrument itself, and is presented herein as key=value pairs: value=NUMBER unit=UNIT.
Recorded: value=18 unit=°C
